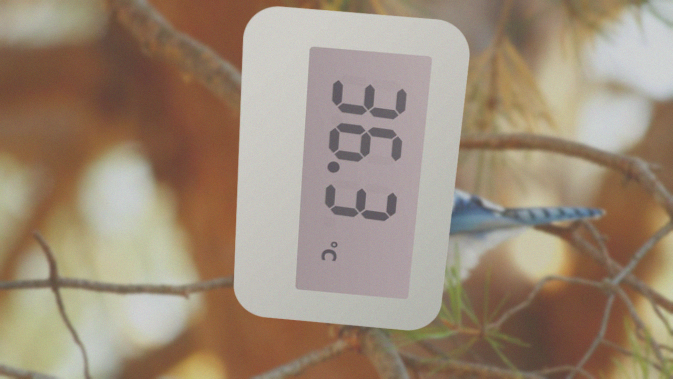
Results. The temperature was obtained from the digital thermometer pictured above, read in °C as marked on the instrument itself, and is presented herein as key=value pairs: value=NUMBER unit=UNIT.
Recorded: value=36.3 unit=°C
